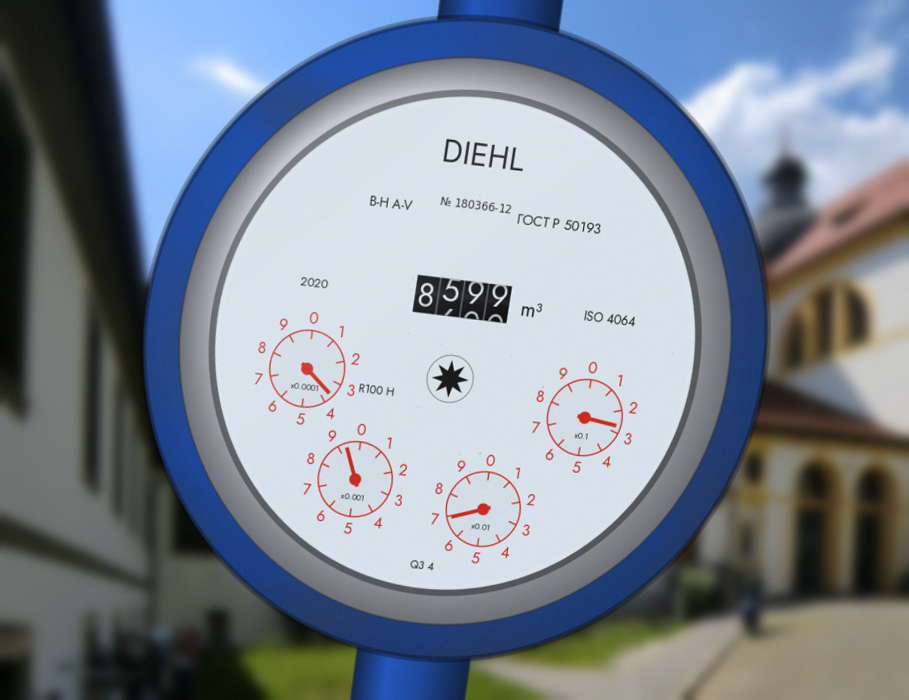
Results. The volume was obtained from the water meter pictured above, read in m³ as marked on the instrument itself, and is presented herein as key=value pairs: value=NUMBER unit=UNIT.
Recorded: value=8599.2693 unit=m³
